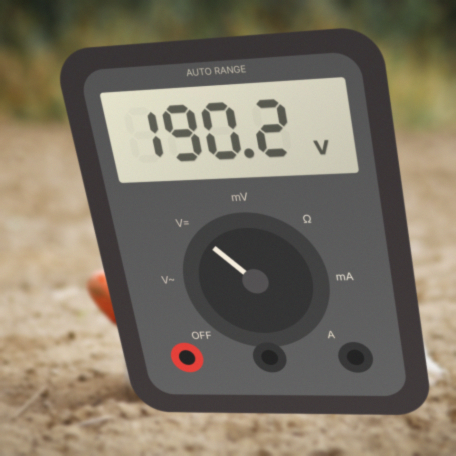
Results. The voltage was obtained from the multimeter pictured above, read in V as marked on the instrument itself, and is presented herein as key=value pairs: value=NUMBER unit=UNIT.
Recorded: value=190.2 unit=V
